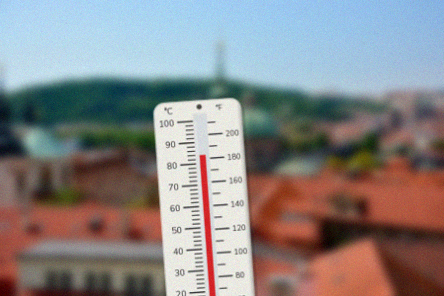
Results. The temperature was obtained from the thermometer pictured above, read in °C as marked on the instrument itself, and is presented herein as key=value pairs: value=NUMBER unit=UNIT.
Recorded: value=84 unit=°C
